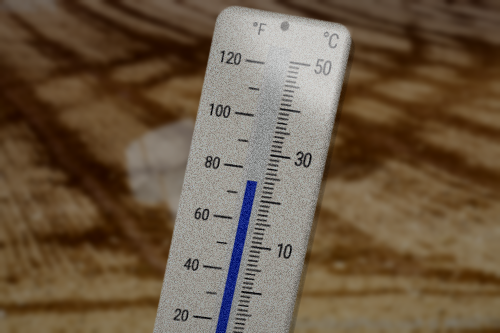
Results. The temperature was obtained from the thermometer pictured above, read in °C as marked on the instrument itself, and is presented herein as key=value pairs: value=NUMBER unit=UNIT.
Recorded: value=24 unit=°C
